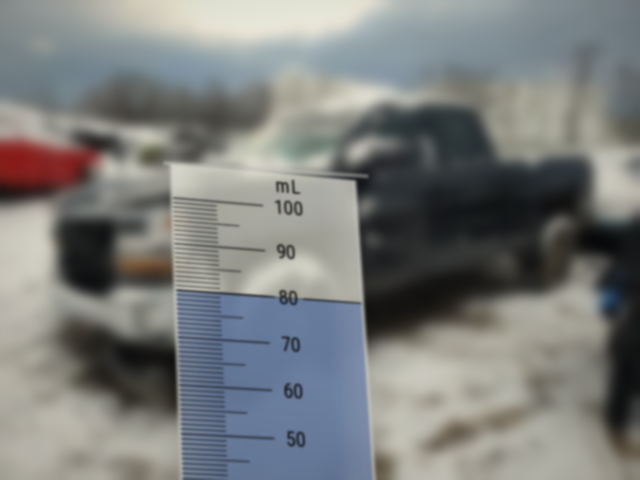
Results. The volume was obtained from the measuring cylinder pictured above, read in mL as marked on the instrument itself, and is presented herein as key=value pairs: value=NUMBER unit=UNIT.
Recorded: value=80 unit=mL
